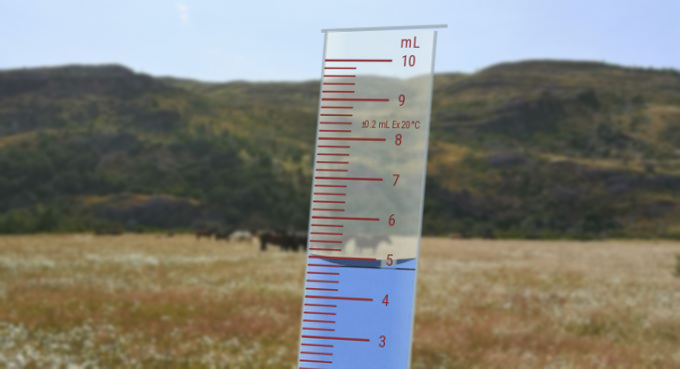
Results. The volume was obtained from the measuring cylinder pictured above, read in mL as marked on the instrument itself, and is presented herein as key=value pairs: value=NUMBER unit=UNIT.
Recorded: value=4.8 unit=mL
